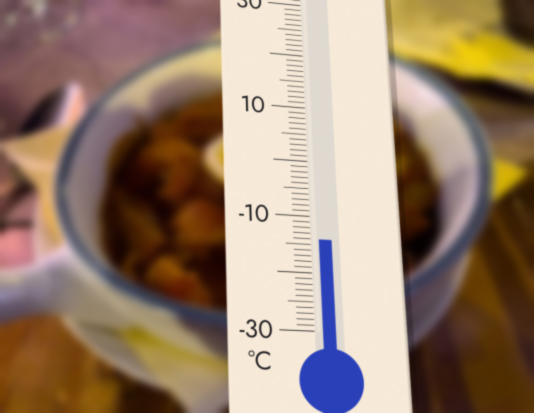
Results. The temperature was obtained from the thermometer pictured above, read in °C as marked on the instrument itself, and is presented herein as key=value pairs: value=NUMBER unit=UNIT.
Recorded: value=-14 unit=°C
